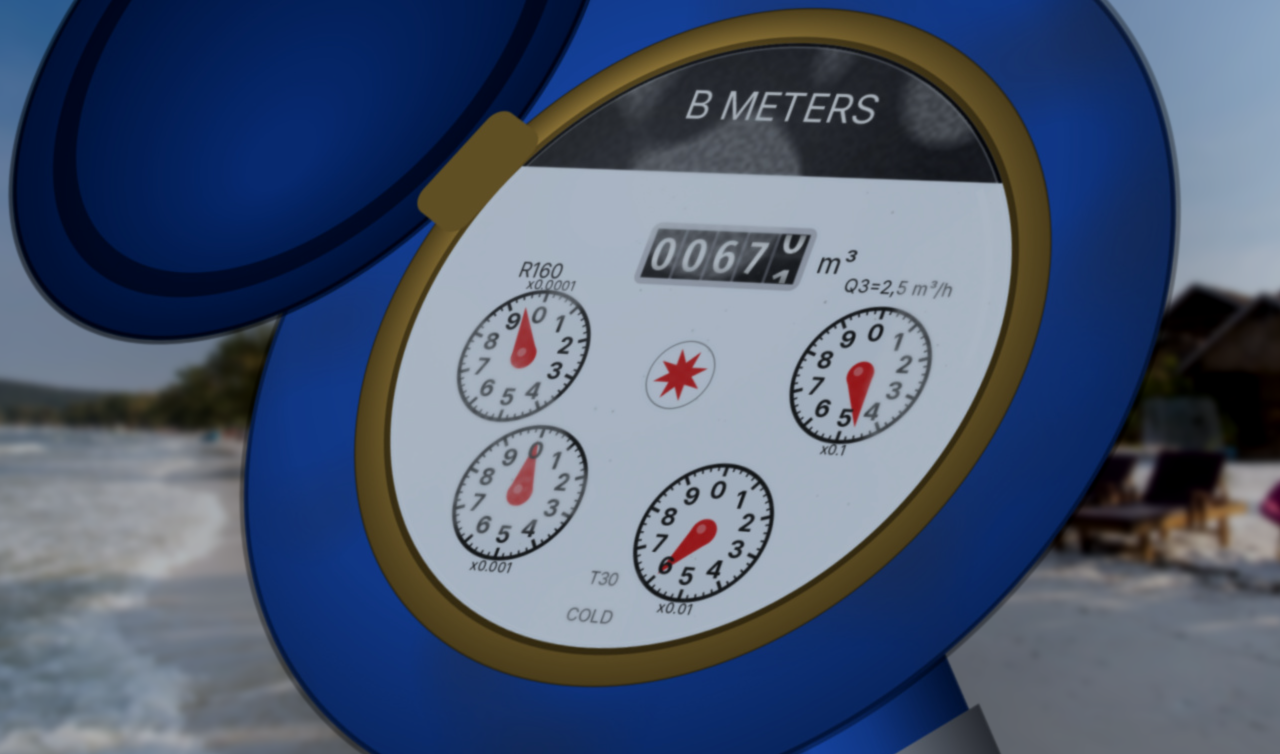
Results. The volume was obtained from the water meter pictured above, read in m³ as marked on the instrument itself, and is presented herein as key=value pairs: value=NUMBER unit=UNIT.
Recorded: value=670.4599 unit=m³
